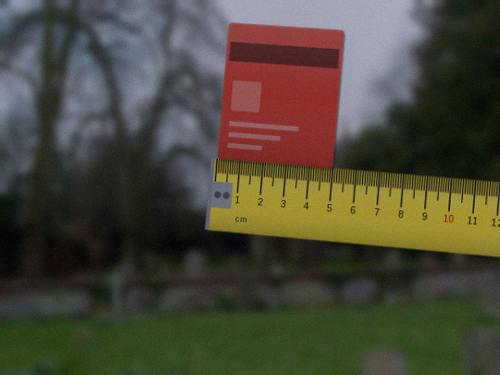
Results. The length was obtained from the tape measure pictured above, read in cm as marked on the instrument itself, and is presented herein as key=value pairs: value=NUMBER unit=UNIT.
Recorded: value=5 unit=cm
